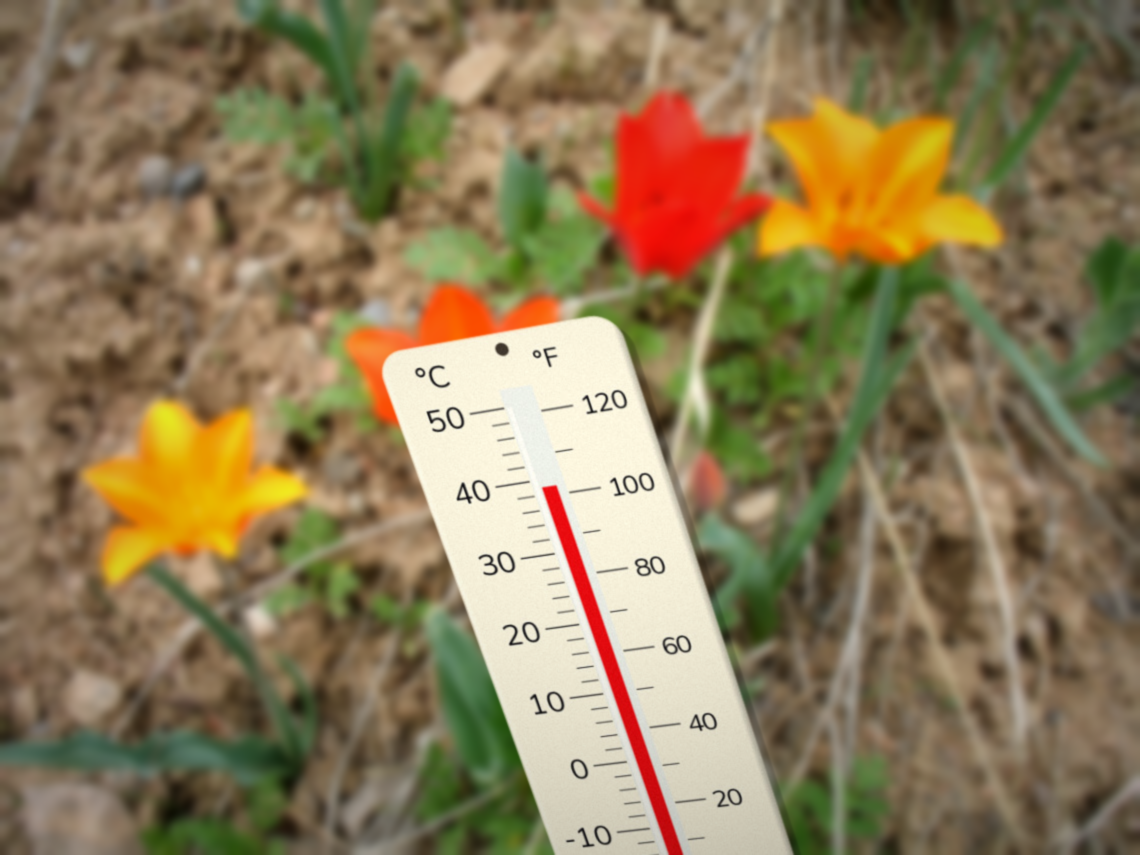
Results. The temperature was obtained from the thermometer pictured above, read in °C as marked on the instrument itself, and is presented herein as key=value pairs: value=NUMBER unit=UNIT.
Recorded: value=39 unit=°C
